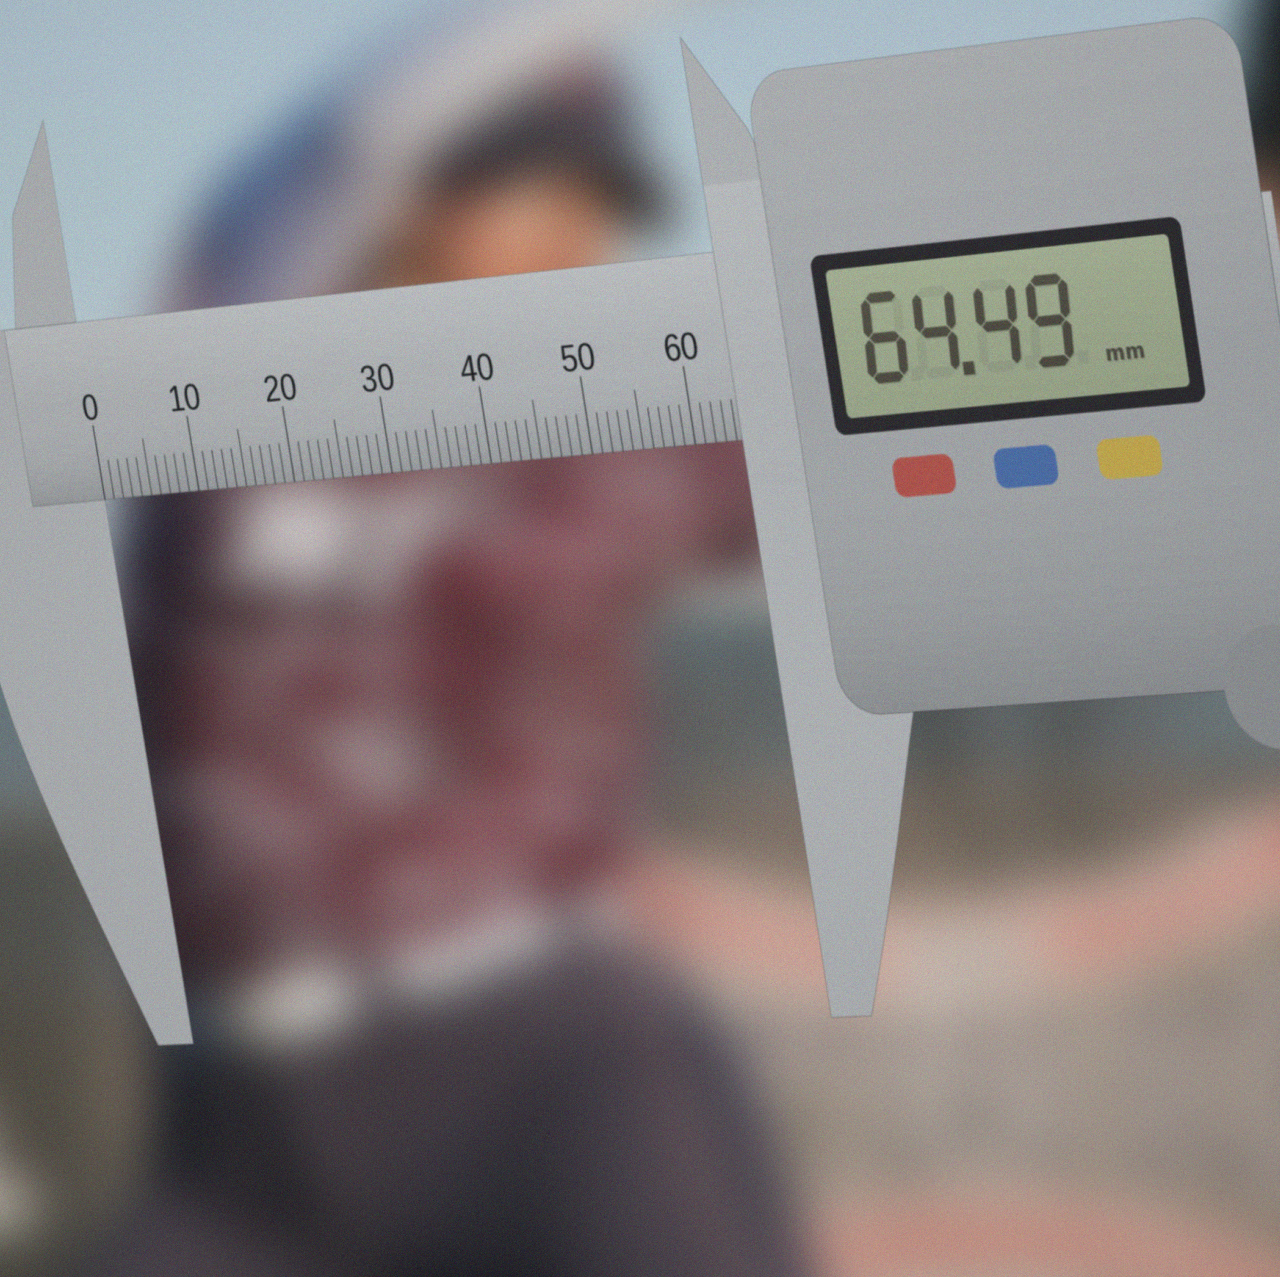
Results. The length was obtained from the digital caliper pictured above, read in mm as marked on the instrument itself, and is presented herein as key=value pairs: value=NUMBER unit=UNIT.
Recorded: value=64.49 unit=mm
